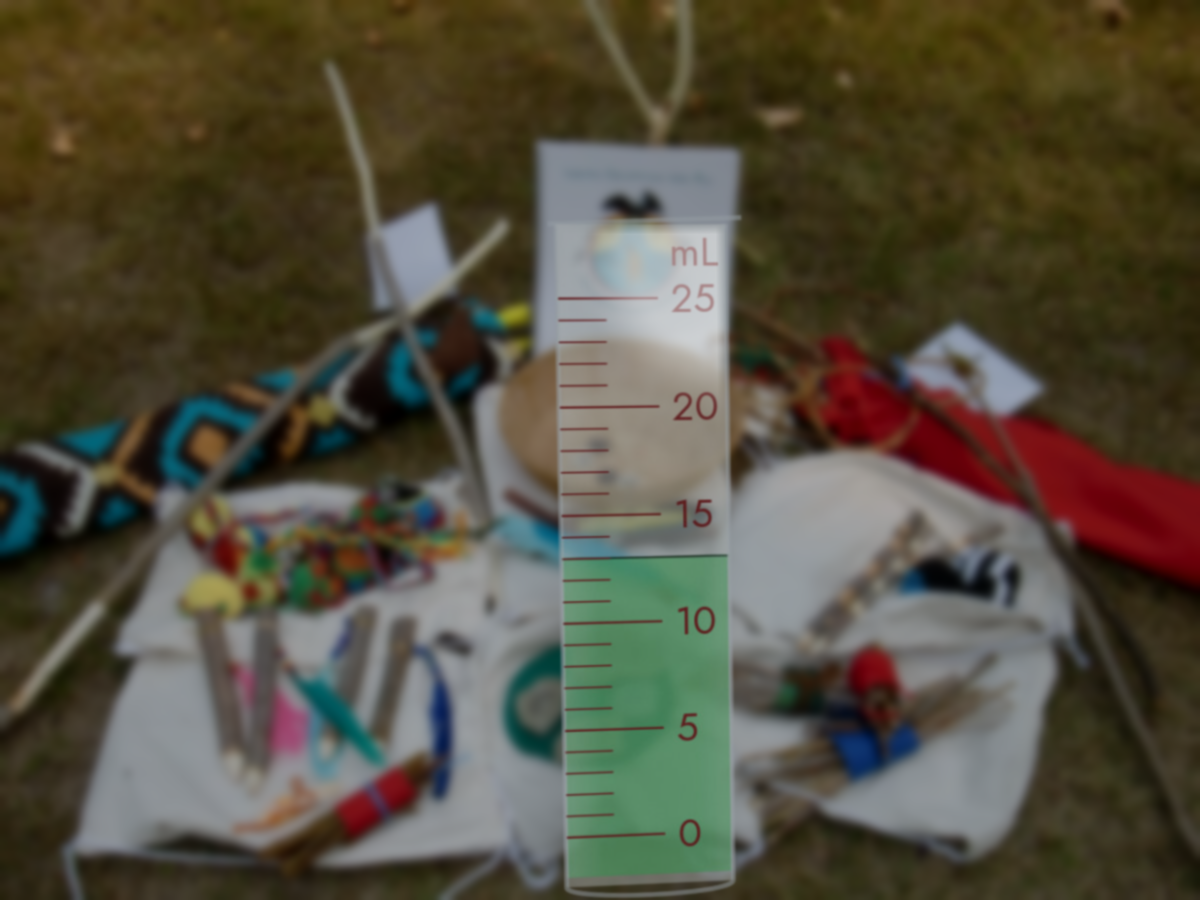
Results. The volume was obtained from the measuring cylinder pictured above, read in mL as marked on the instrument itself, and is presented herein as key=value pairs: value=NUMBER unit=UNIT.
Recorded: value=13 unit=mL
